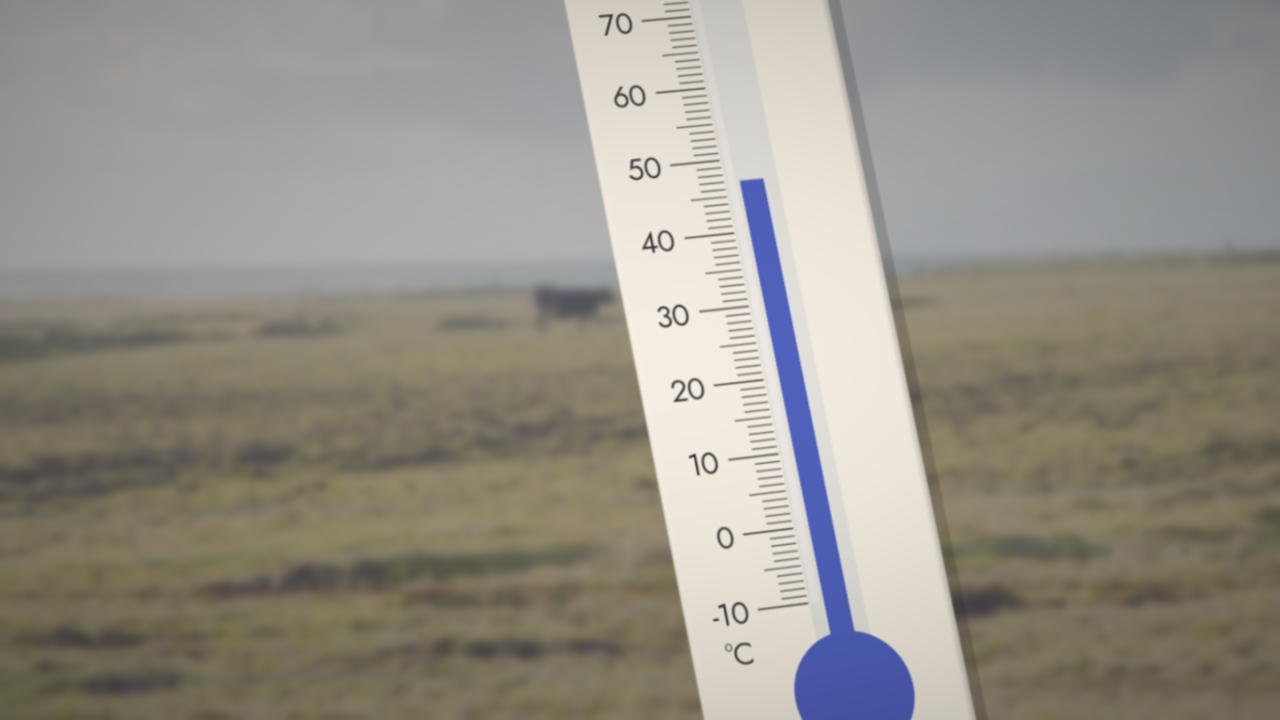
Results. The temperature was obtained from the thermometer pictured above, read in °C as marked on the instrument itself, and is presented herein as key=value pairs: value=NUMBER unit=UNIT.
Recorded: value=47 unit=°C
